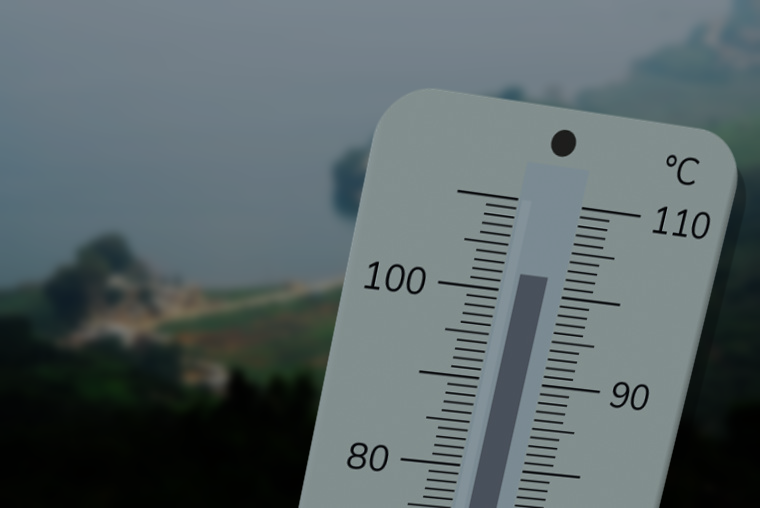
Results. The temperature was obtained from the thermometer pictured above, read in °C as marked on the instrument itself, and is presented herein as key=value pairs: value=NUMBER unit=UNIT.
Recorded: value=102 unit=°C
